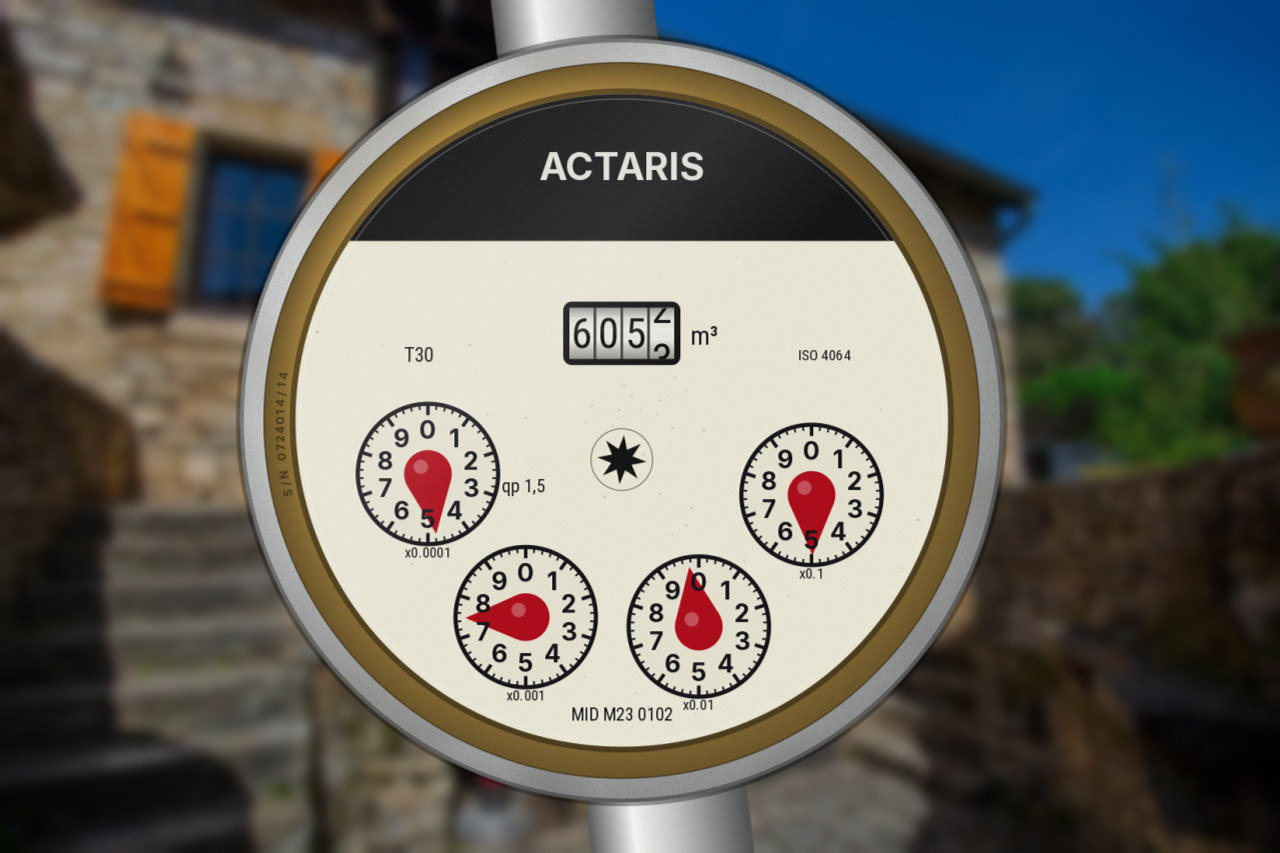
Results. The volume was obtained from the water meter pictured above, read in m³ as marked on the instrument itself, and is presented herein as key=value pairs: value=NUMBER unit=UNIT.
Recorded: value=6052.4974 unit=m³
